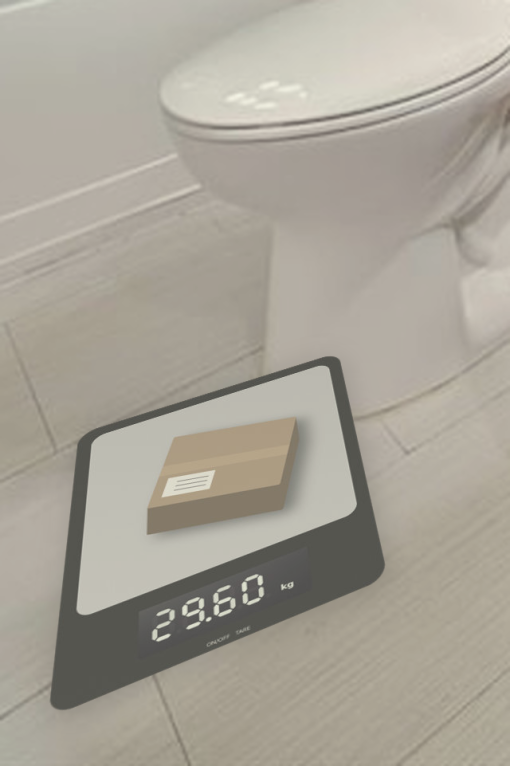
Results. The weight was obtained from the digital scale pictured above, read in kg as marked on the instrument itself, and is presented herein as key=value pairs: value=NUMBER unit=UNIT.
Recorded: value=29.60 unit=kg
